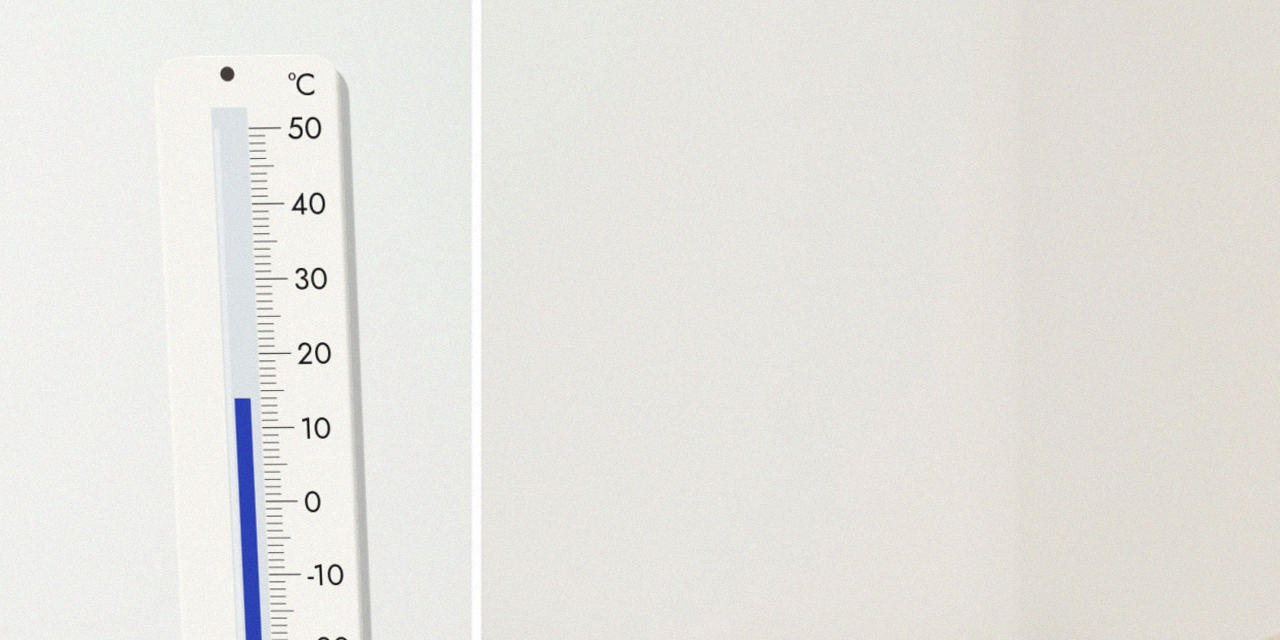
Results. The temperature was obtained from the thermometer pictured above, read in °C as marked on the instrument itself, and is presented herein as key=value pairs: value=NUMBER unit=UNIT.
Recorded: value=14 unit=°C
